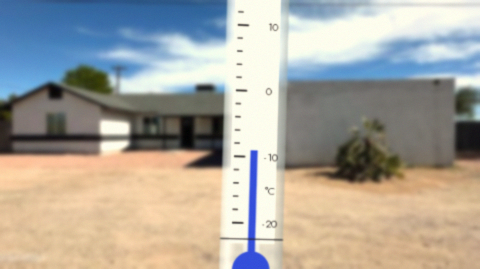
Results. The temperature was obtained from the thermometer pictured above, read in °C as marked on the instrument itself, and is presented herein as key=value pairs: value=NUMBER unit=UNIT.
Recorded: value=-9 unit=°C
